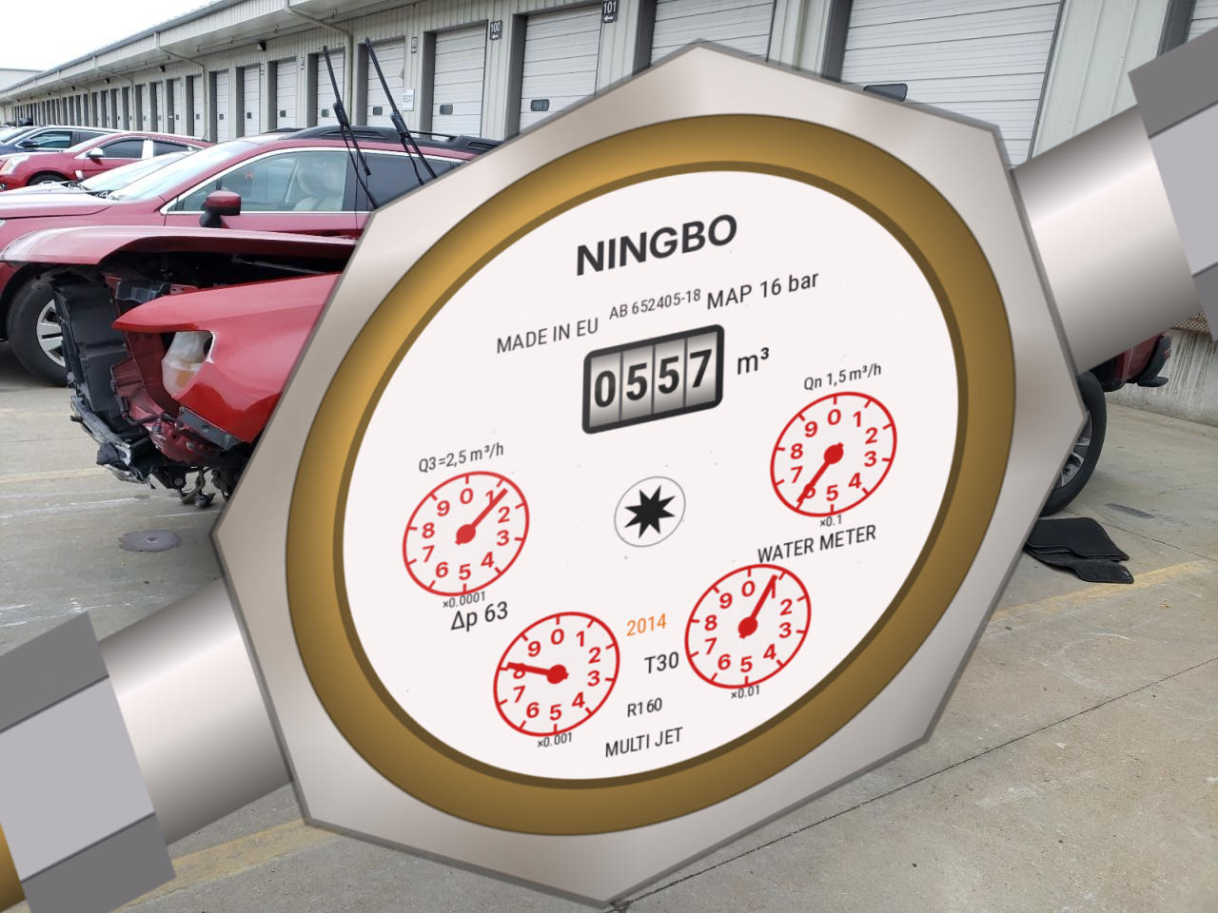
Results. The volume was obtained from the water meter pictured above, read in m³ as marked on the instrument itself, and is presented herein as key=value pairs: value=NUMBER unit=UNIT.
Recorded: value=557.6081 unit=m³
